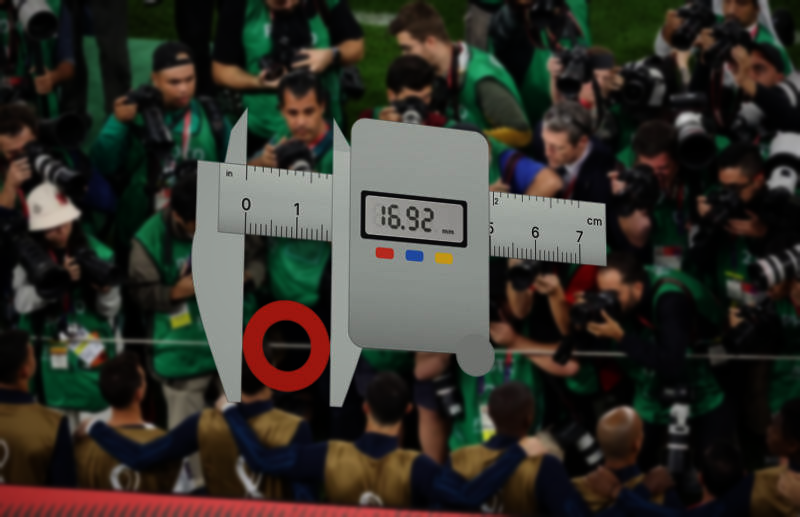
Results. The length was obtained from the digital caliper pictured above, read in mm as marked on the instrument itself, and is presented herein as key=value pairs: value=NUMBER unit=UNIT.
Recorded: value=16.92 unit=mm
